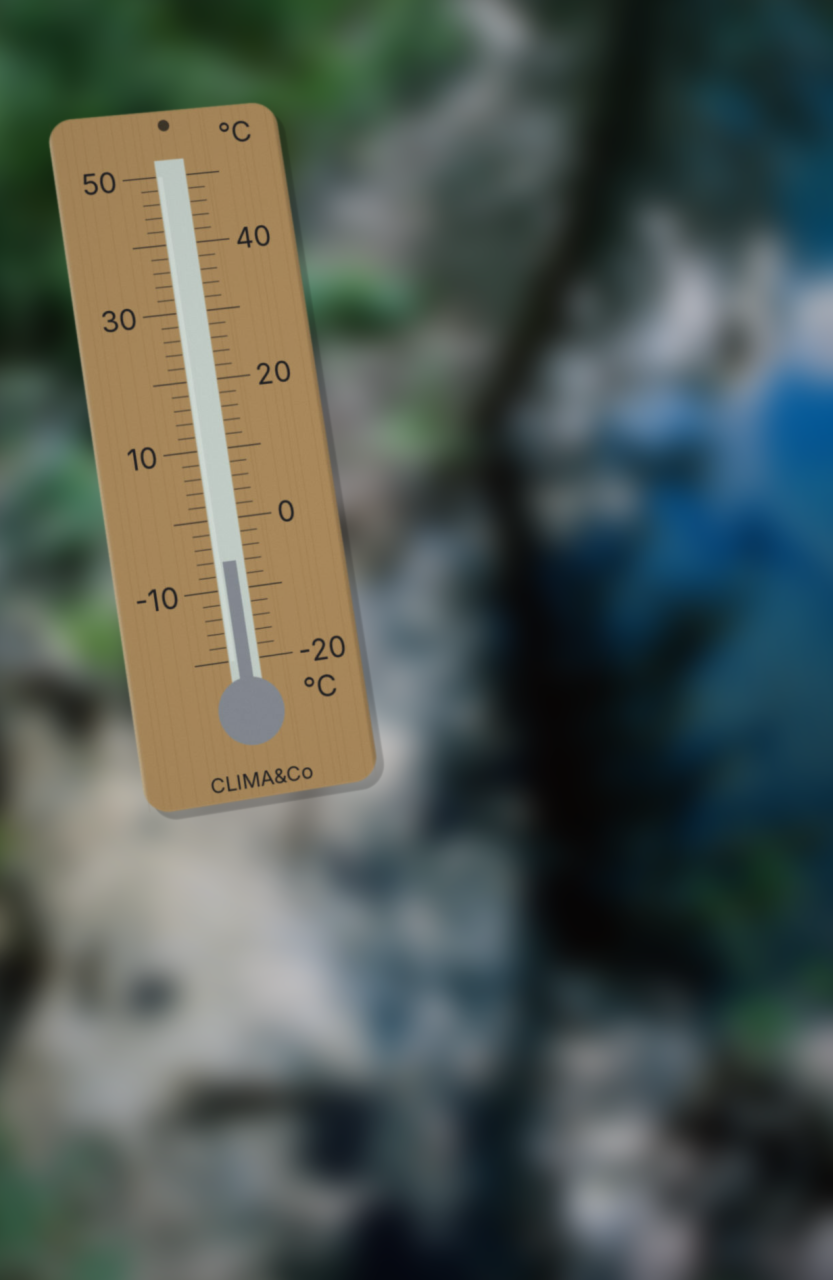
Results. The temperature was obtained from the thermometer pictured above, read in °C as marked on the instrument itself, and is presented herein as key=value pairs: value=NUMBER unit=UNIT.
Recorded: value=-6 unit=°C
